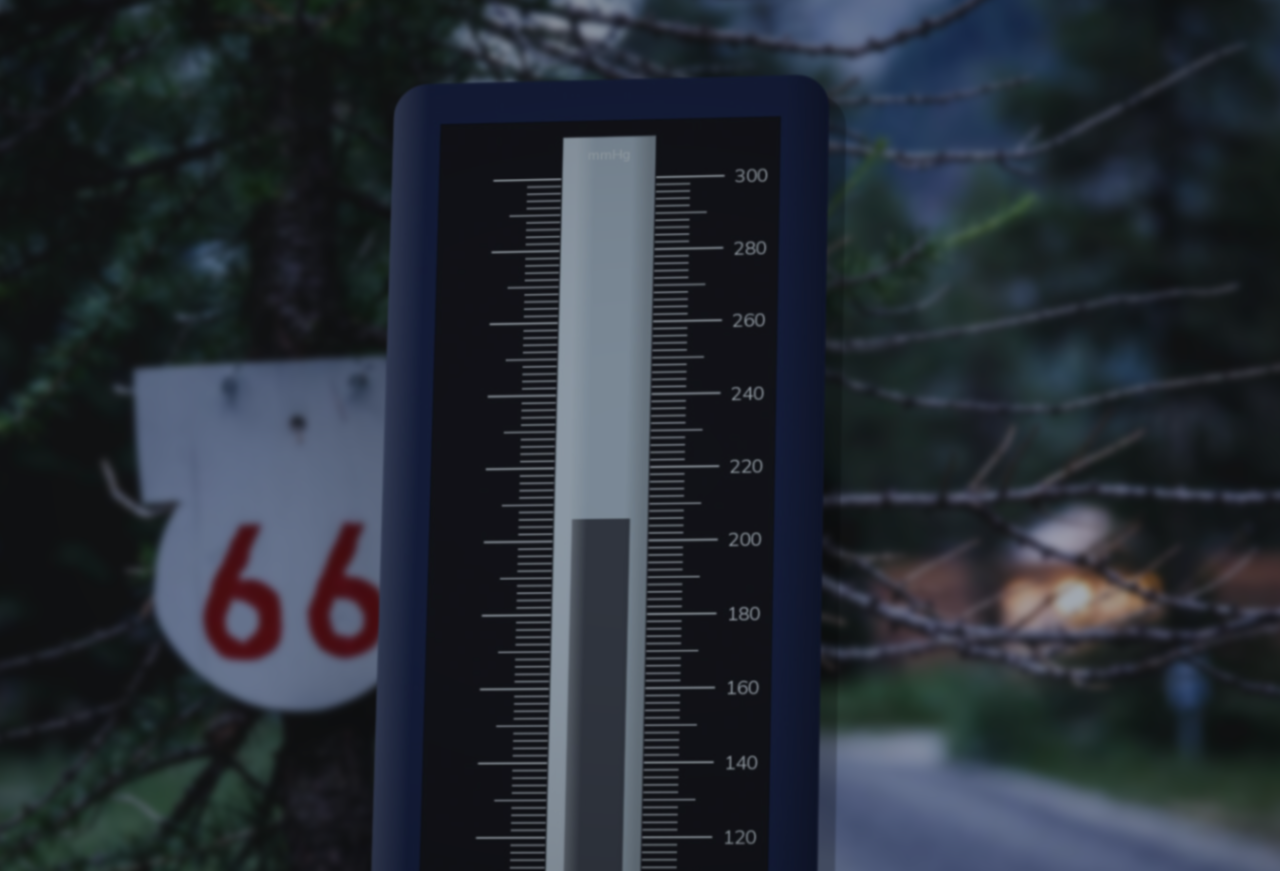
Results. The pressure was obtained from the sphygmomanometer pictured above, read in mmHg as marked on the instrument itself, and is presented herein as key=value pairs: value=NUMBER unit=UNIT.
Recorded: value=206 unit=mmHg
